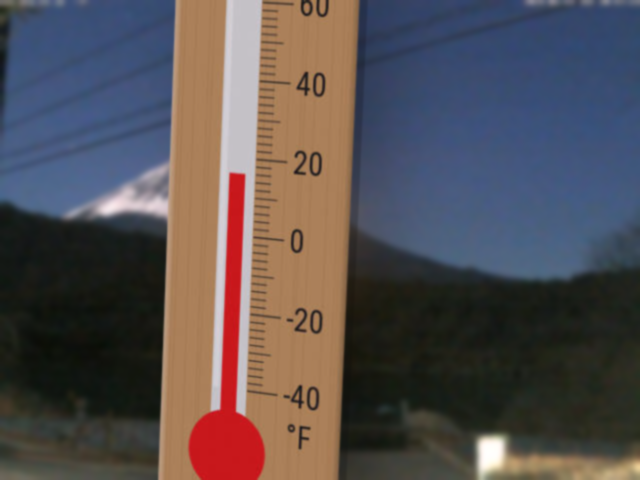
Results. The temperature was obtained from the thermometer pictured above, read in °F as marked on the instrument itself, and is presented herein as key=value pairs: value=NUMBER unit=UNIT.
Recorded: value=16 unit=°F
